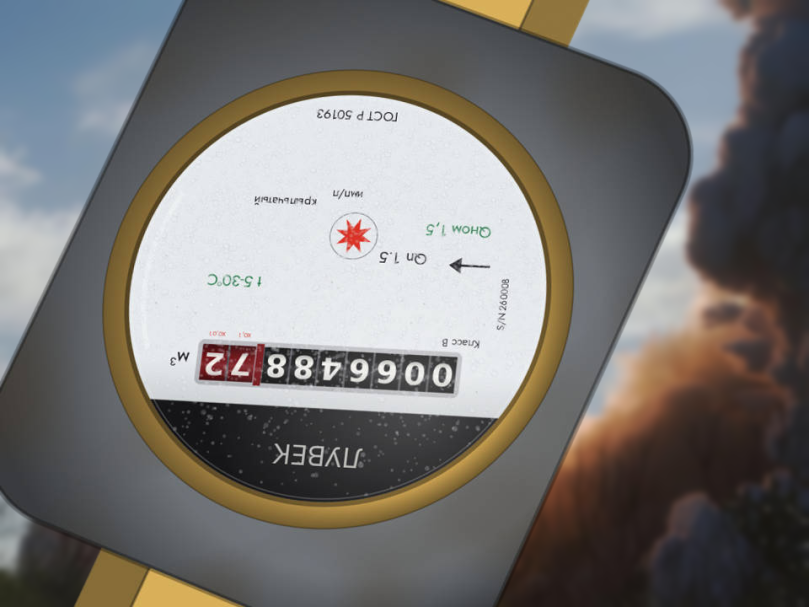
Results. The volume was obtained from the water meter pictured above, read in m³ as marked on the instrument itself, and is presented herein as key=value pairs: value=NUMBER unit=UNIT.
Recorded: value=66488.72 unit=m³
